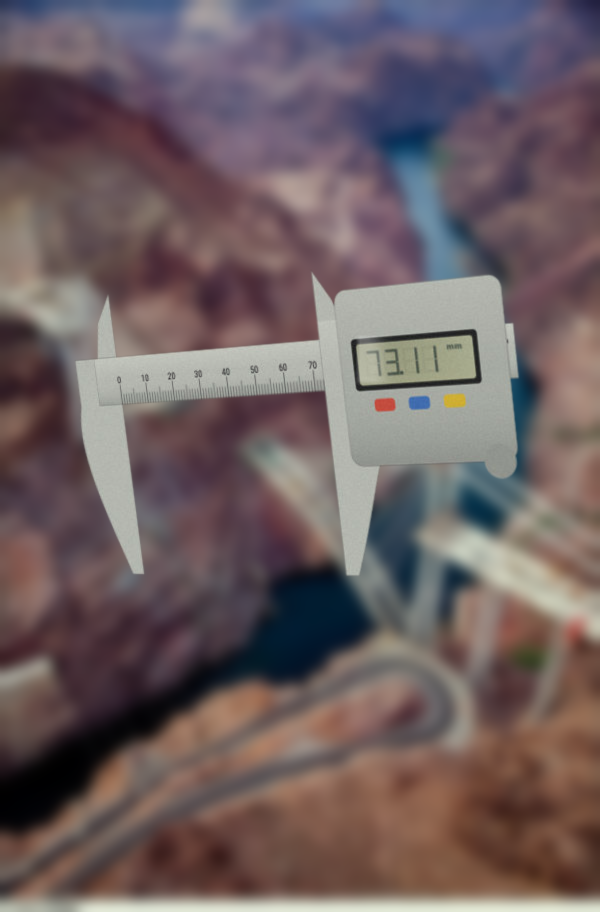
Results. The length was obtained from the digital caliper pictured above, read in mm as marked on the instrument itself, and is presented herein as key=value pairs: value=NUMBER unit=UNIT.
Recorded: value=73.11 unit=mm
